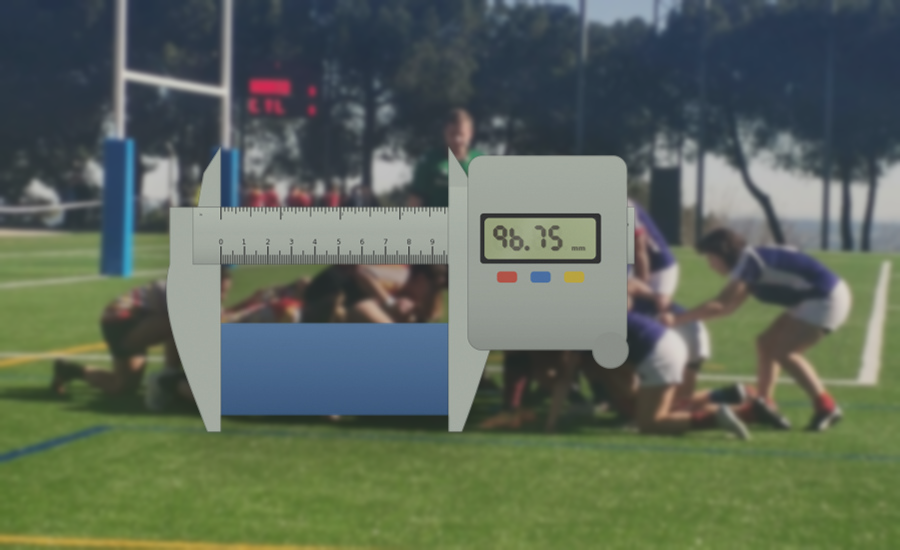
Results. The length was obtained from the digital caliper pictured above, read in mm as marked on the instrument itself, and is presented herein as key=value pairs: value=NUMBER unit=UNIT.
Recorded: value=96.75 unit=mm
